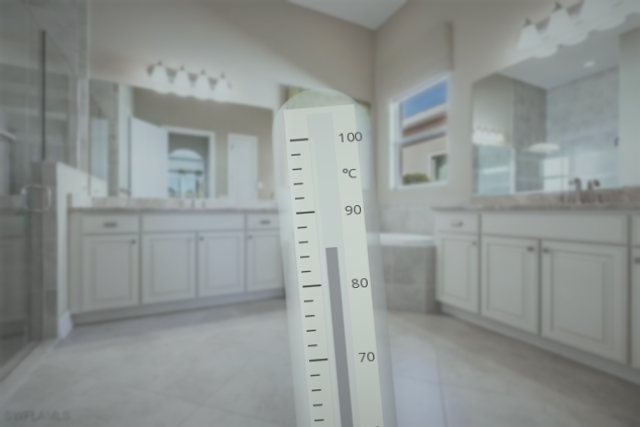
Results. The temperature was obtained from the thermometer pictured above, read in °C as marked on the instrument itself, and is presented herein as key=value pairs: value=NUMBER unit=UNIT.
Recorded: value=85 unit=°C
